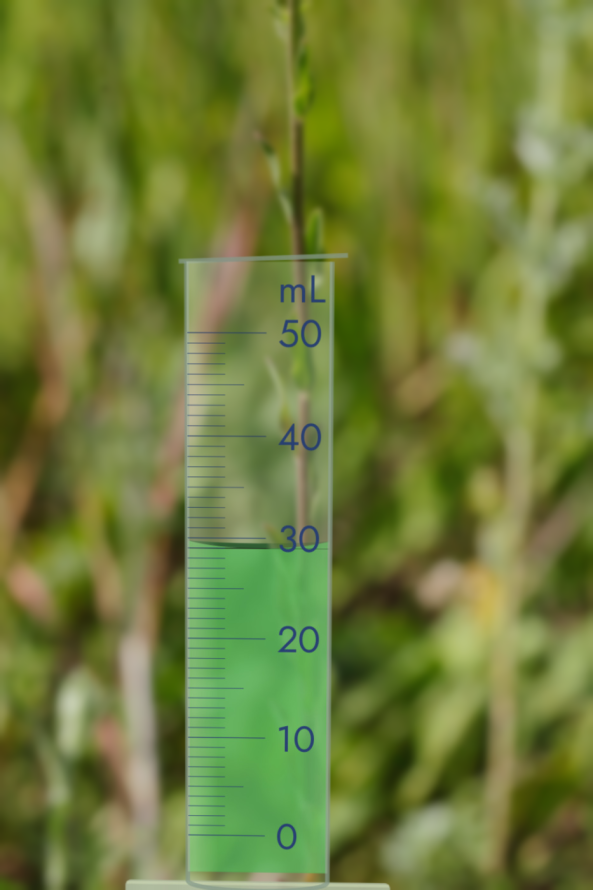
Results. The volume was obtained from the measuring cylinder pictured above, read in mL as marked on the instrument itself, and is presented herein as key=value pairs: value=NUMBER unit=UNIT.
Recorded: value=29 unit=mL
